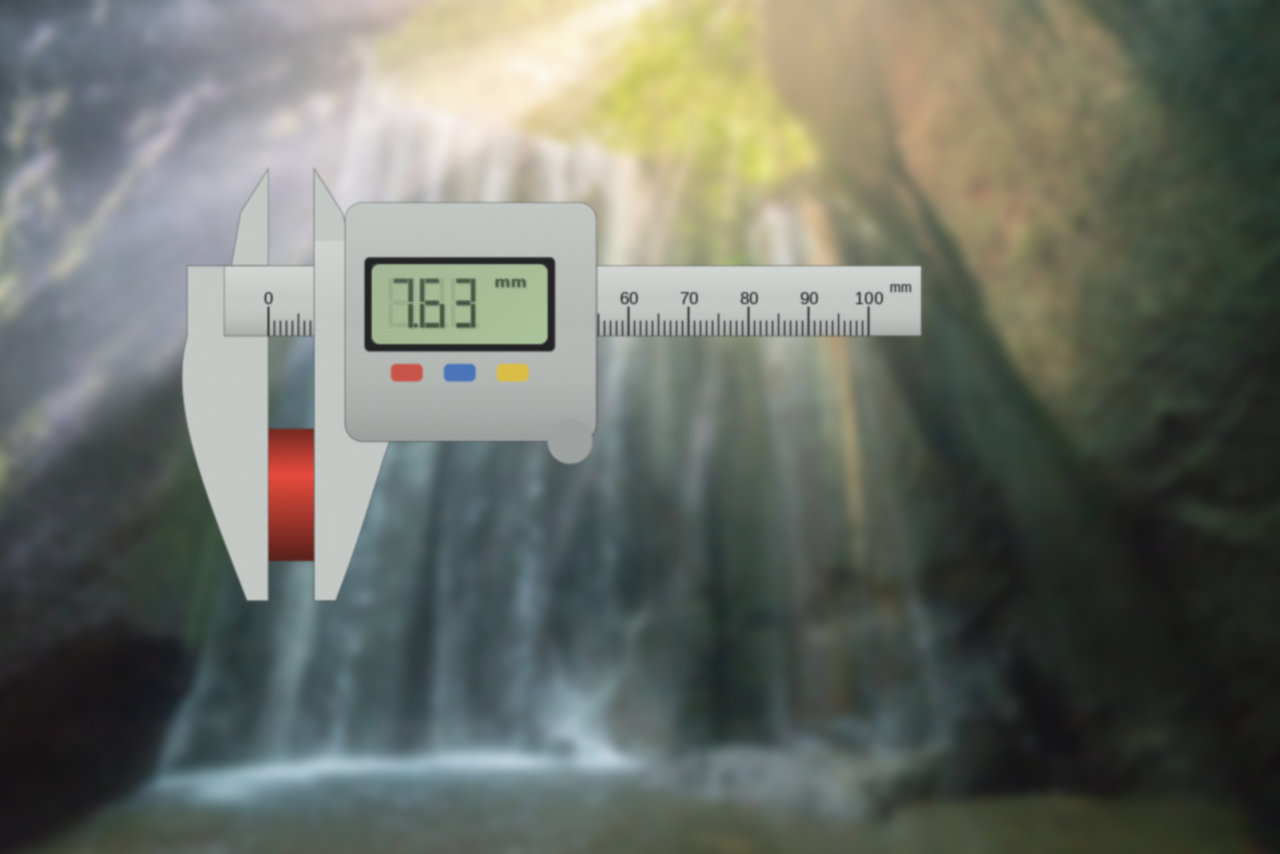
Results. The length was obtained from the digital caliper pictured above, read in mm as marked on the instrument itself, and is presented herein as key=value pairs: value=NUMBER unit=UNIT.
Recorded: value=7.63 unit=mm
